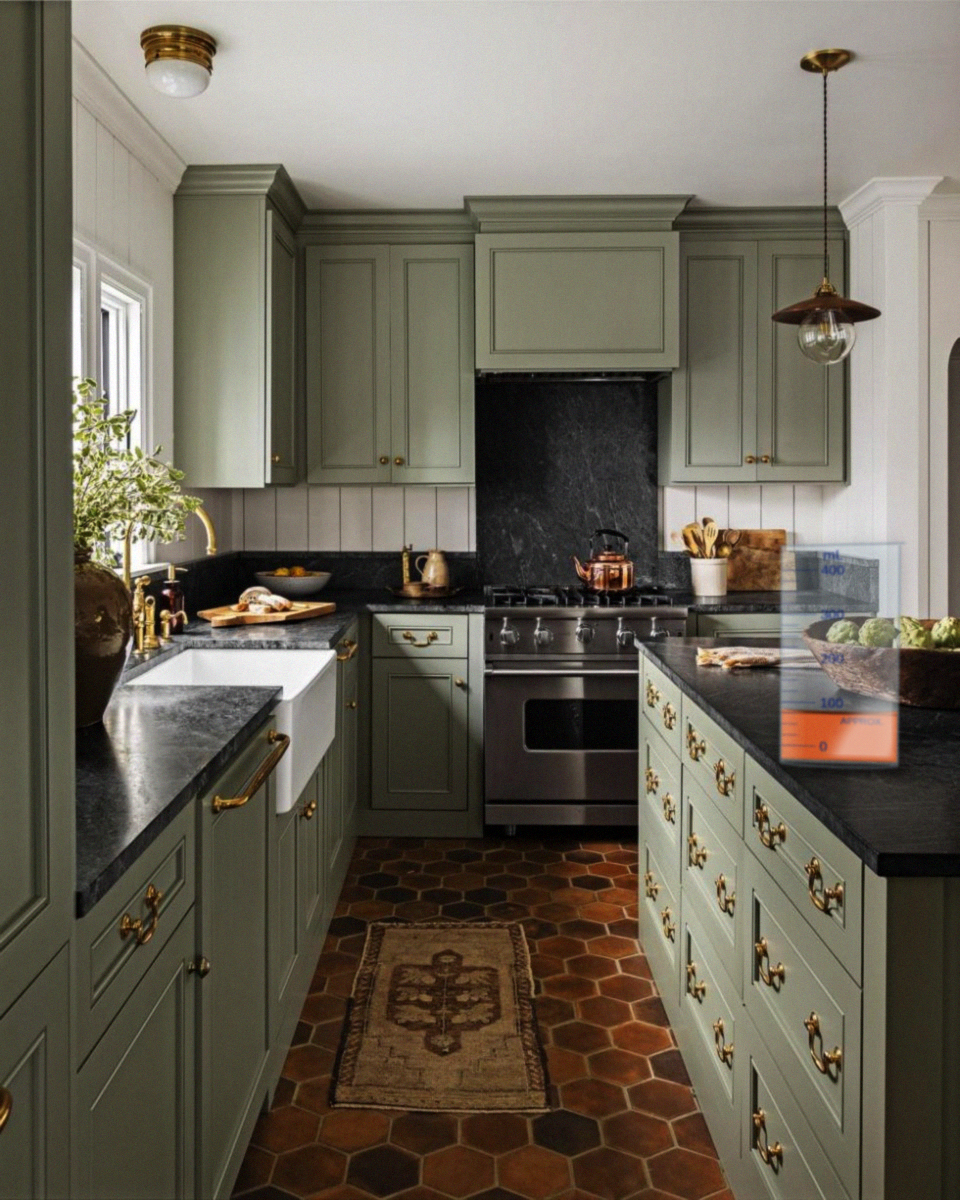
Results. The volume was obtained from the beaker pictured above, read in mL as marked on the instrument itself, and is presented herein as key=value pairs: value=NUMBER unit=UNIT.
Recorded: value=75 unit=mL
